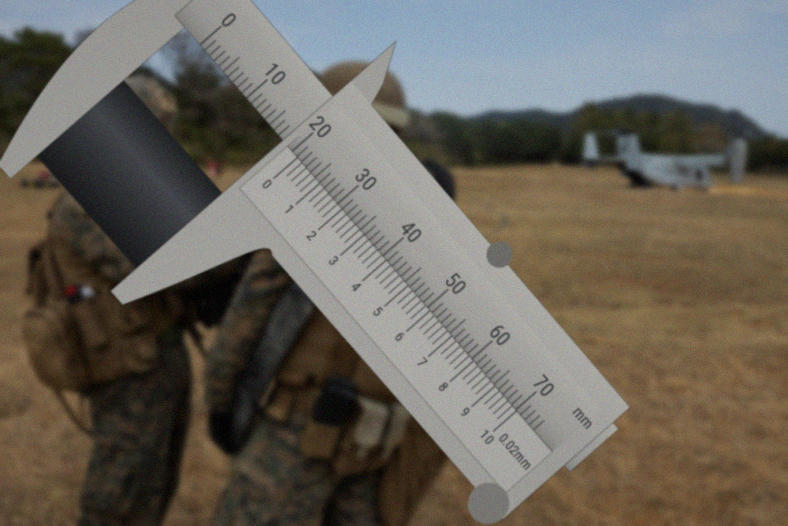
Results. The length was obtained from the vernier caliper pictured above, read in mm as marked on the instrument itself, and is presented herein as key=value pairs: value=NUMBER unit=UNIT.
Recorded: value=21.2 unit=mm
